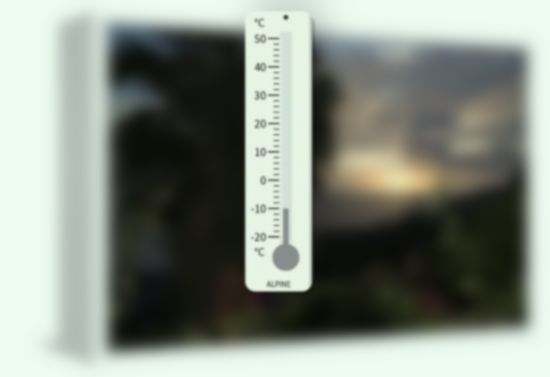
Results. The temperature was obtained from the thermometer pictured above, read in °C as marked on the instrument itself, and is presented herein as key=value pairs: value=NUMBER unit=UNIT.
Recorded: value=-10 unit=°C
